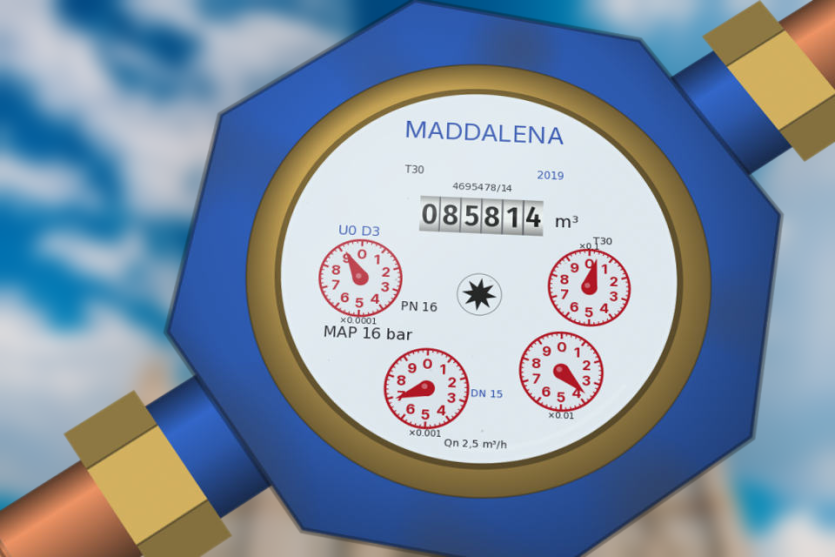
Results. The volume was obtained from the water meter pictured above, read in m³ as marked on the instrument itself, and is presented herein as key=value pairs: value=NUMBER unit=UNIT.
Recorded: value=85814.0369 unit=m³
